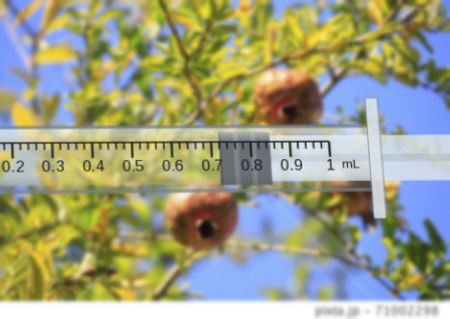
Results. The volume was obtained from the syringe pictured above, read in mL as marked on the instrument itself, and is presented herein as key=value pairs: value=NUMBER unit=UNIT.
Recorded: value=0.72 unit=mL
